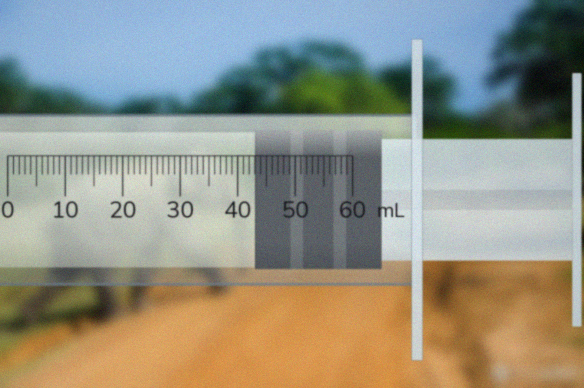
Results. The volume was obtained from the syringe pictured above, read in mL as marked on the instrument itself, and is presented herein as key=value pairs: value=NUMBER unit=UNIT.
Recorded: value=43 unit=mL
